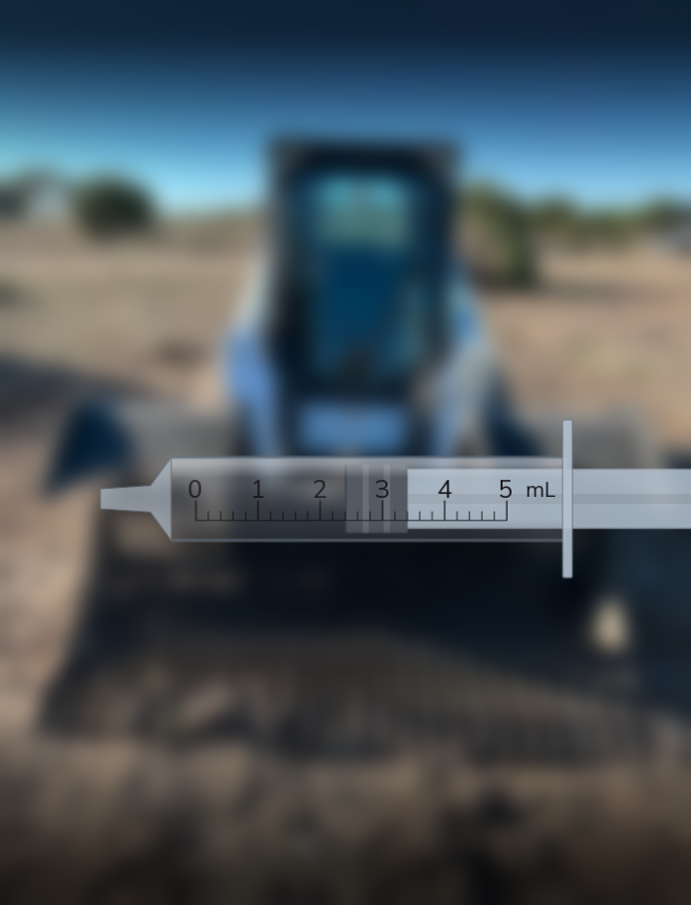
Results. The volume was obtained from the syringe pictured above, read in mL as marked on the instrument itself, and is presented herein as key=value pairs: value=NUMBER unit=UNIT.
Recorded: value=2.4 unit=mL
